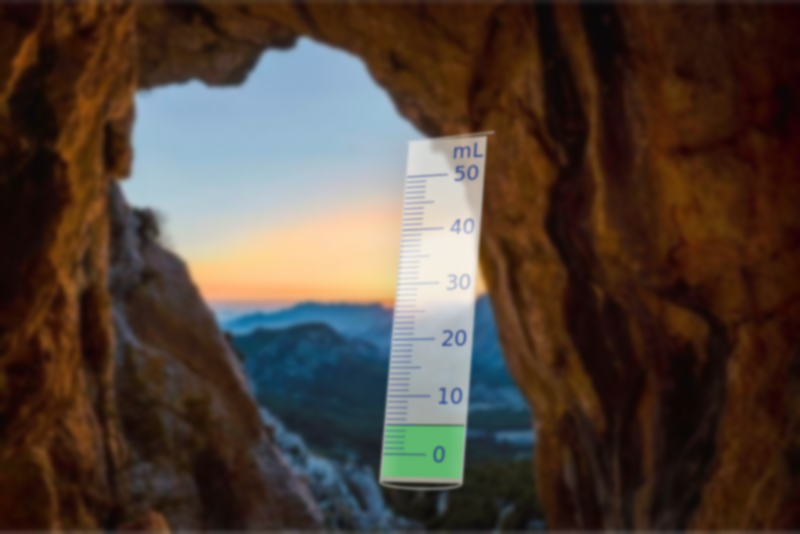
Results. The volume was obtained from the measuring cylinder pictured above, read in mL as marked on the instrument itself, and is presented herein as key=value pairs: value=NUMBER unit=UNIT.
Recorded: value=5 unit=mL
